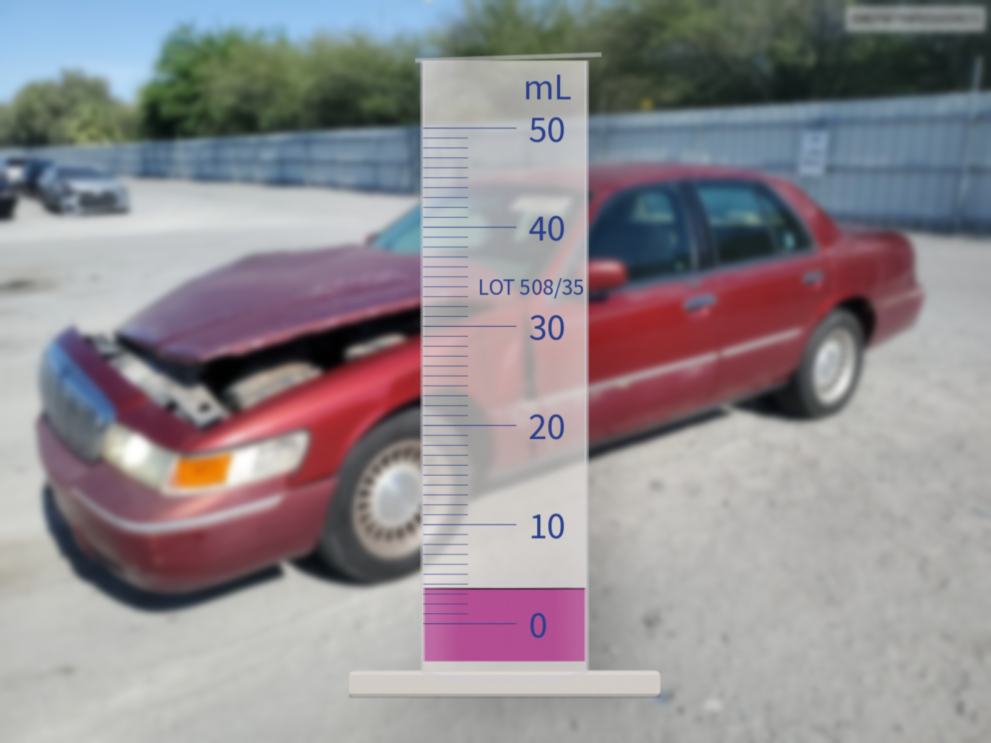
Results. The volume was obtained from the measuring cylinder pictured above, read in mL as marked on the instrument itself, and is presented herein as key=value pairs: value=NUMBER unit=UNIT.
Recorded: value=3.5 unit=mL
